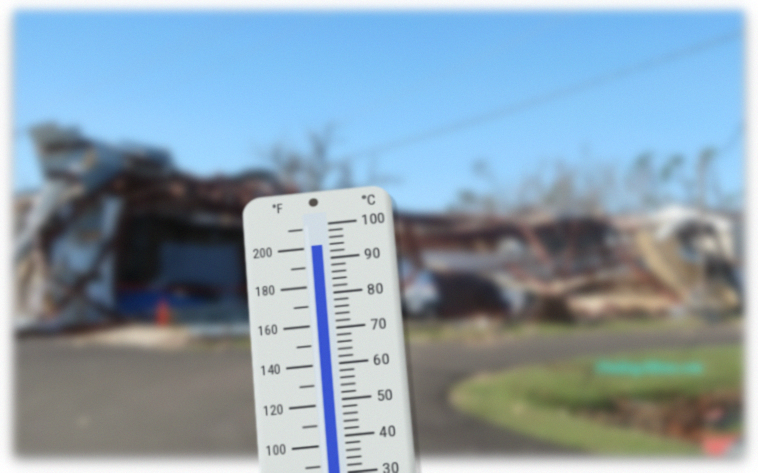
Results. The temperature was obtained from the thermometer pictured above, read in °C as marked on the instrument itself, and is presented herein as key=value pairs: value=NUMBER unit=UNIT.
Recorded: value=94 unit=°C
